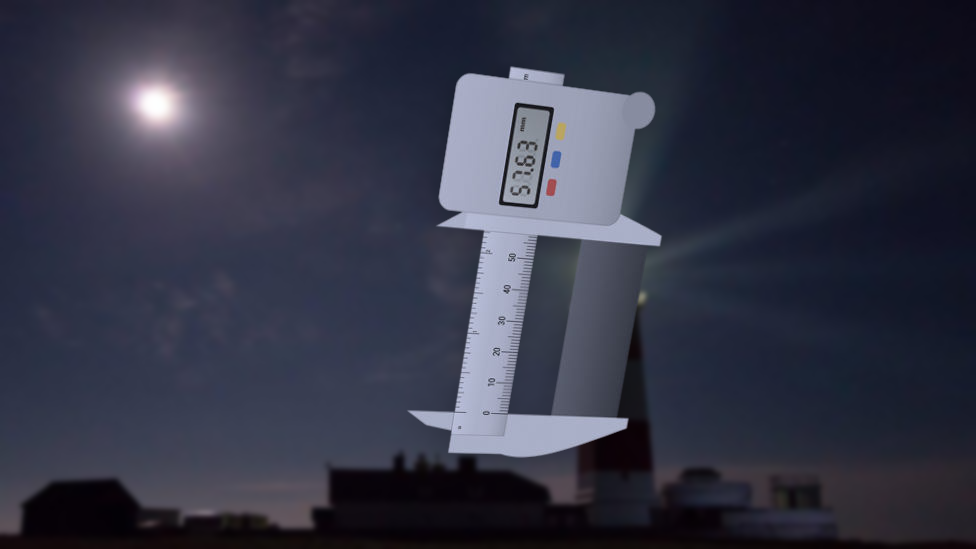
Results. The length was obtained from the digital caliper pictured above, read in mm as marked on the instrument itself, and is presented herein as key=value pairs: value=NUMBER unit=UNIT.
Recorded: value=57.63 unit=mm
